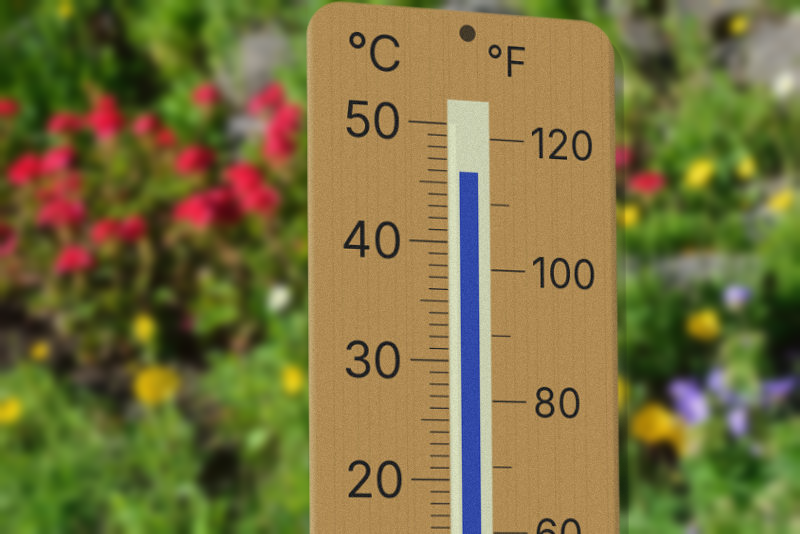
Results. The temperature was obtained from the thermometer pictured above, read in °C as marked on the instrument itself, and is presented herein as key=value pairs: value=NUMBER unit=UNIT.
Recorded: value=46 unit=°C
